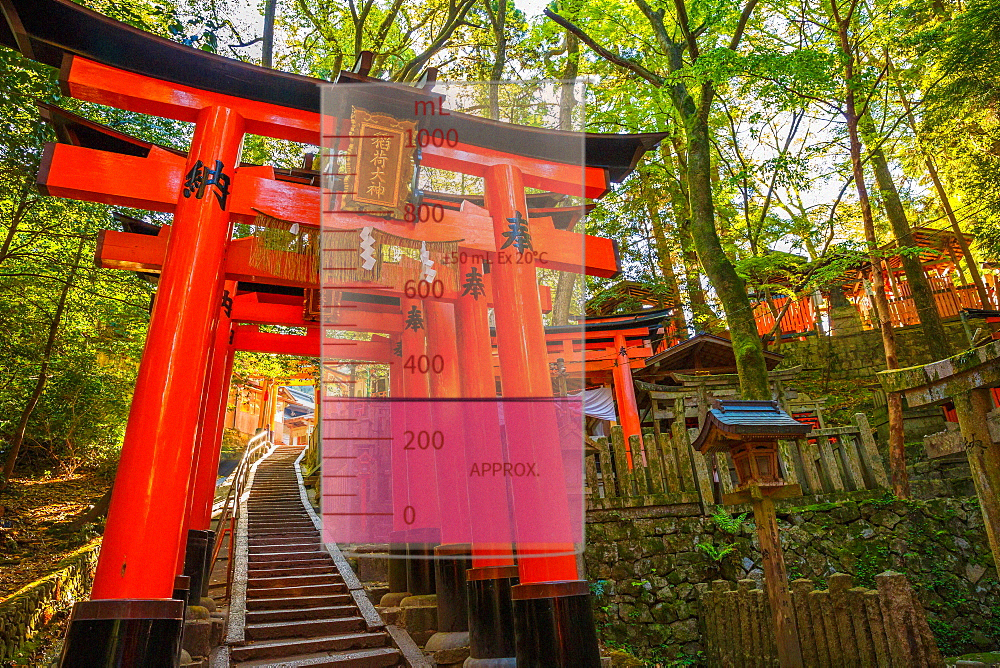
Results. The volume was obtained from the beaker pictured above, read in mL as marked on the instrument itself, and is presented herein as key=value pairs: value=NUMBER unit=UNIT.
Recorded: value=300 unit=mL
